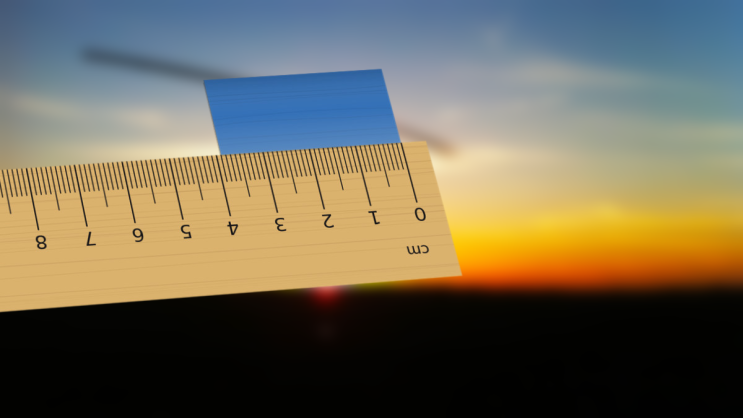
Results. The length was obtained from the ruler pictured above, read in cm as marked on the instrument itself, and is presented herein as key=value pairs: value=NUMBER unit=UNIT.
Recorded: value=3.9 unit=cm
